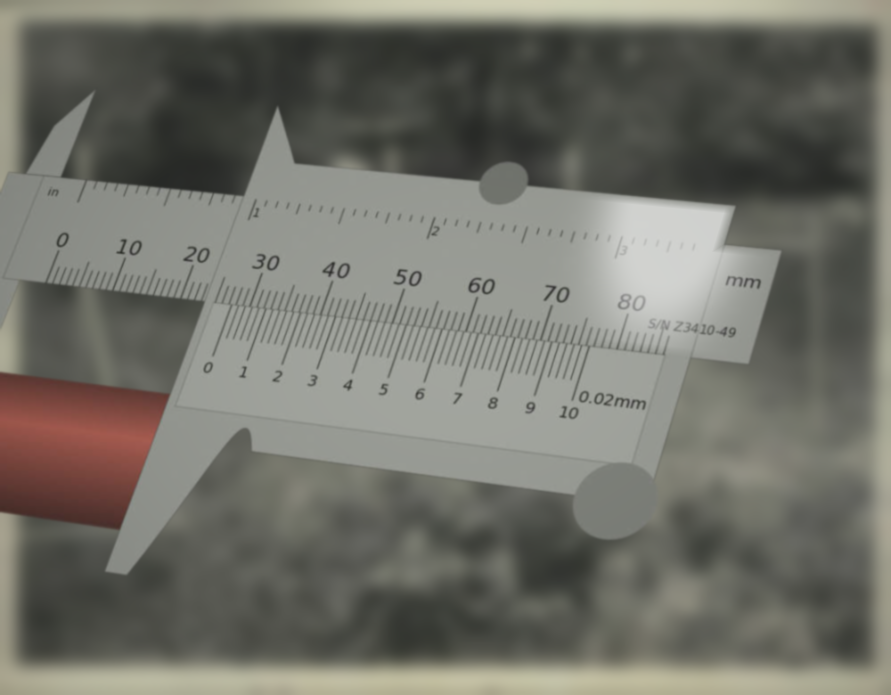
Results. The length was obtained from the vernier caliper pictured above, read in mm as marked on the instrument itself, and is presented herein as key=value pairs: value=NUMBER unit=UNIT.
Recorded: value=27.4 unit=mm
